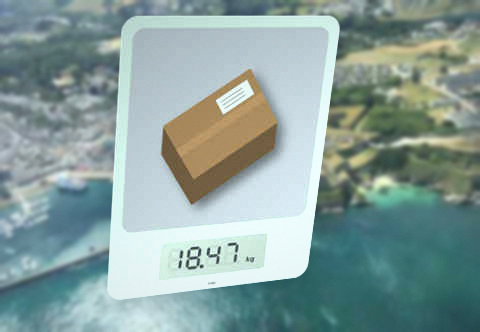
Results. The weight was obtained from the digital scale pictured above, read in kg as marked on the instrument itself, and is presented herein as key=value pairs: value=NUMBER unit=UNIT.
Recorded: value=18.47 unit=kg
